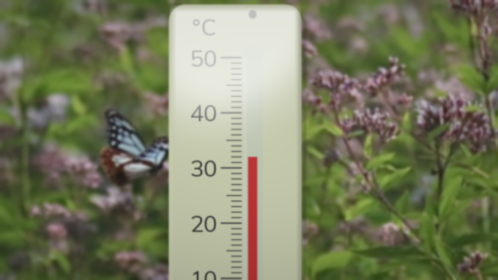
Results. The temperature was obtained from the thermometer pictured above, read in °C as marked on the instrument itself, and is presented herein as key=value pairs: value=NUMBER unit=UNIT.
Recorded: value=32 unit=°C
